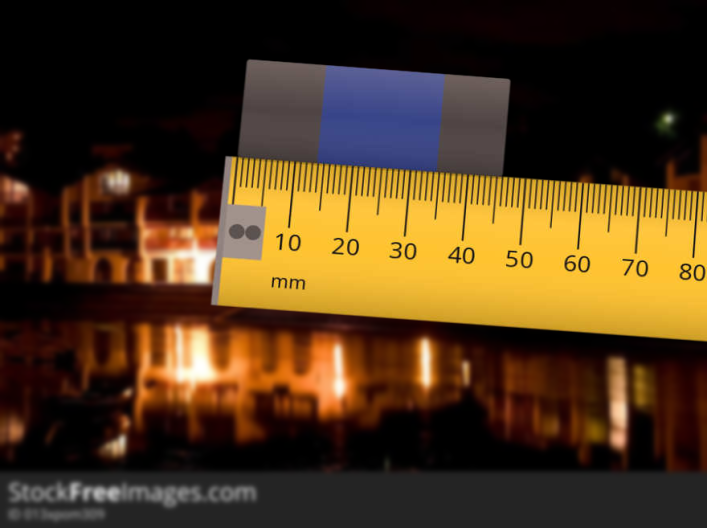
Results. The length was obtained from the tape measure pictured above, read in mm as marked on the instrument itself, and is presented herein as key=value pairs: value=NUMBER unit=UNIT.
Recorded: value=46 unit=mm
